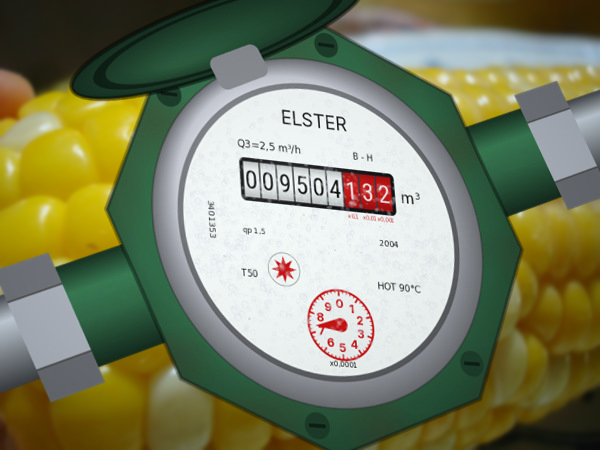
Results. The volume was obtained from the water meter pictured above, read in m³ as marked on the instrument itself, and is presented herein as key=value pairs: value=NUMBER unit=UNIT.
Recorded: value=9504.1327 unit=m³
